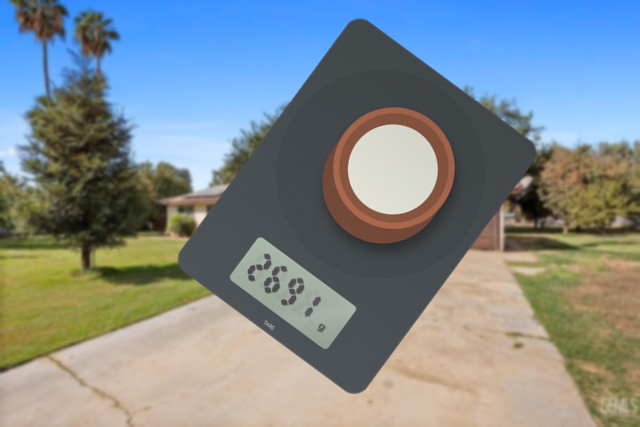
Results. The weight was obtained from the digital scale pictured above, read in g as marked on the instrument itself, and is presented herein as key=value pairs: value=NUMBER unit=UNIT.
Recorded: value=2691 unit=g
